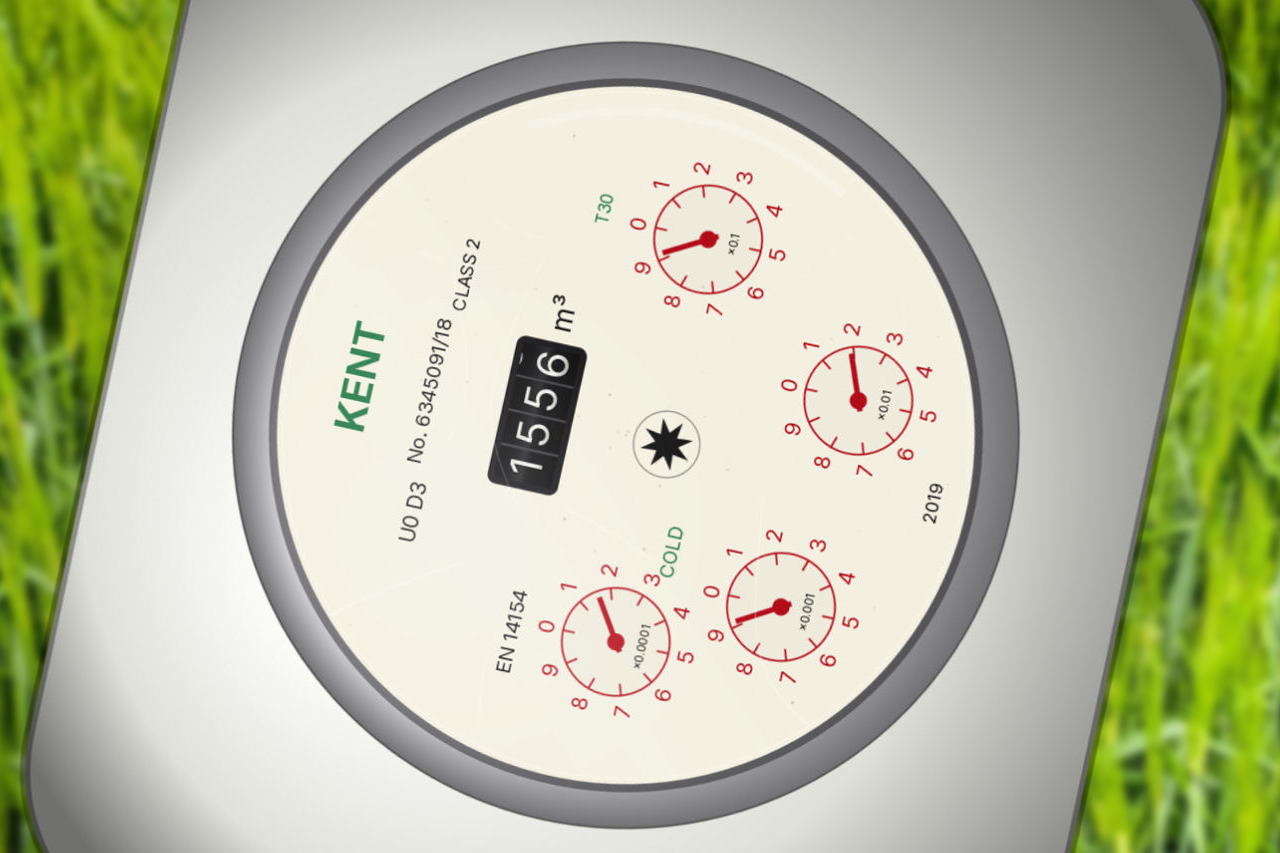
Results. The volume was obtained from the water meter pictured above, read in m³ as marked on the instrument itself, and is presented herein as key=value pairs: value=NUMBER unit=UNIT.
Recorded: value=1555.9191 unit=m³
